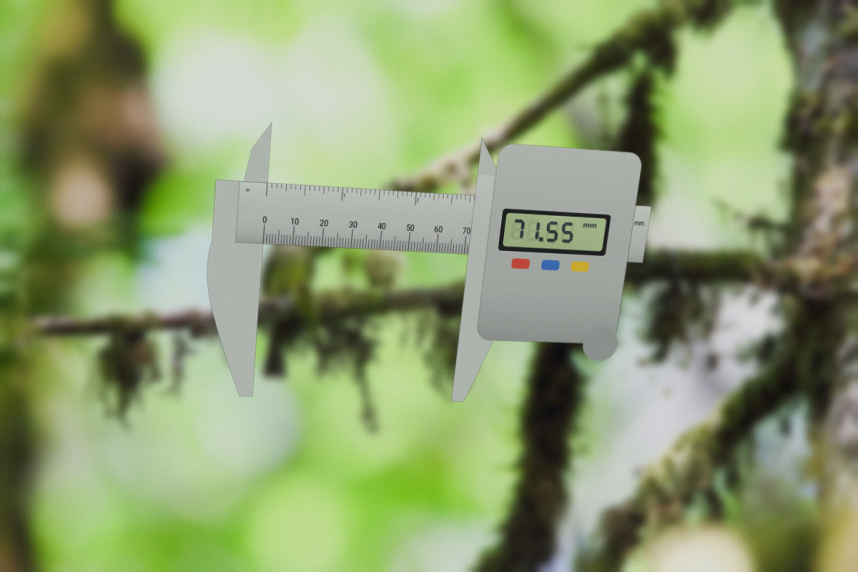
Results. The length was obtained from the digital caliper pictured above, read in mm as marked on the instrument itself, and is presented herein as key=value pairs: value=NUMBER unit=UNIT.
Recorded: value=71.55 unit=mm
